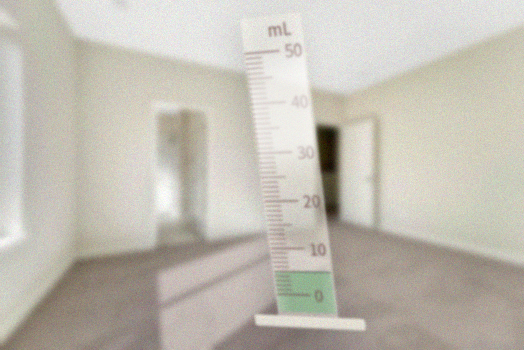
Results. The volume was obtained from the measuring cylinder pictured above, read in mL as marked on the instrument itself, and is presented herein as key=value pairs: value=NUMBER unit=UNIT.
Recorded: value=5 unit=mL
